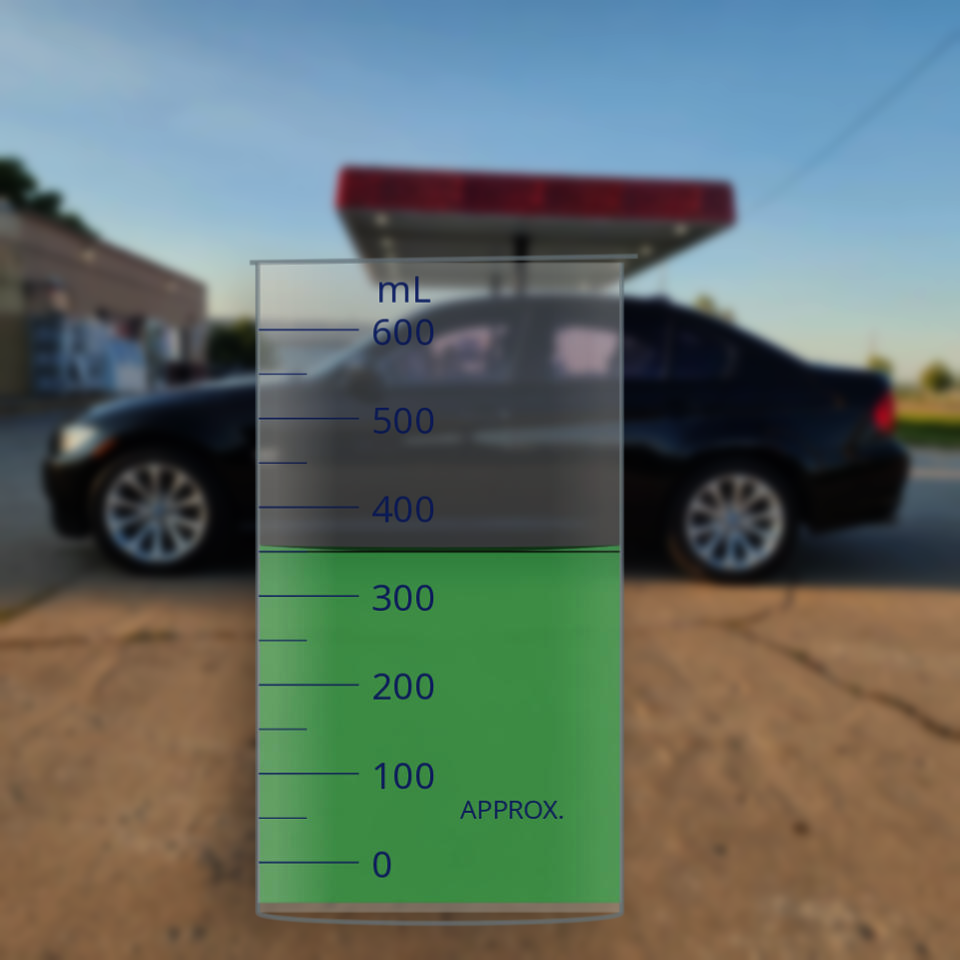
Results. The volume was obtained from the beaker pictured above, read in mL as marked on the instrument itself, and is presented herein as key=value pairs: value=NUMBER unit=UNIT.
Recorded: value=350 unit=mL
